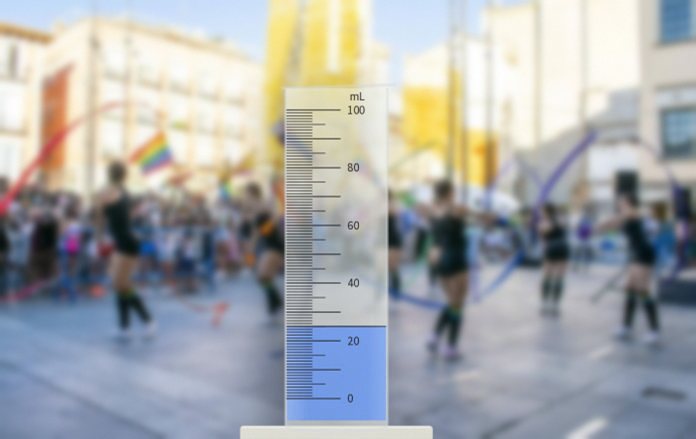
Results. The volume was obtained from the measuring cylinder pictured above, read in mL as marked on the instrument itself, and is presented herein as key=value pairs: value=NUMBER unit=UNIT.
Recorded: value=25 unit=mL
